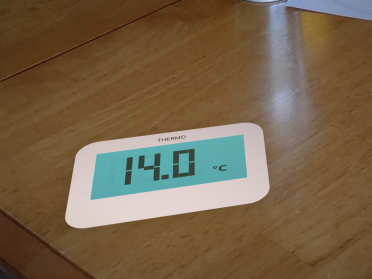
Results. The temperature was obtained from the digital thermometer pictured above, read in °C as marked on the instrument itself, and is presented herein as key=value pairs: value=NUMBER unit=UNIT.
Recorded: value=14.0 unit=°C
